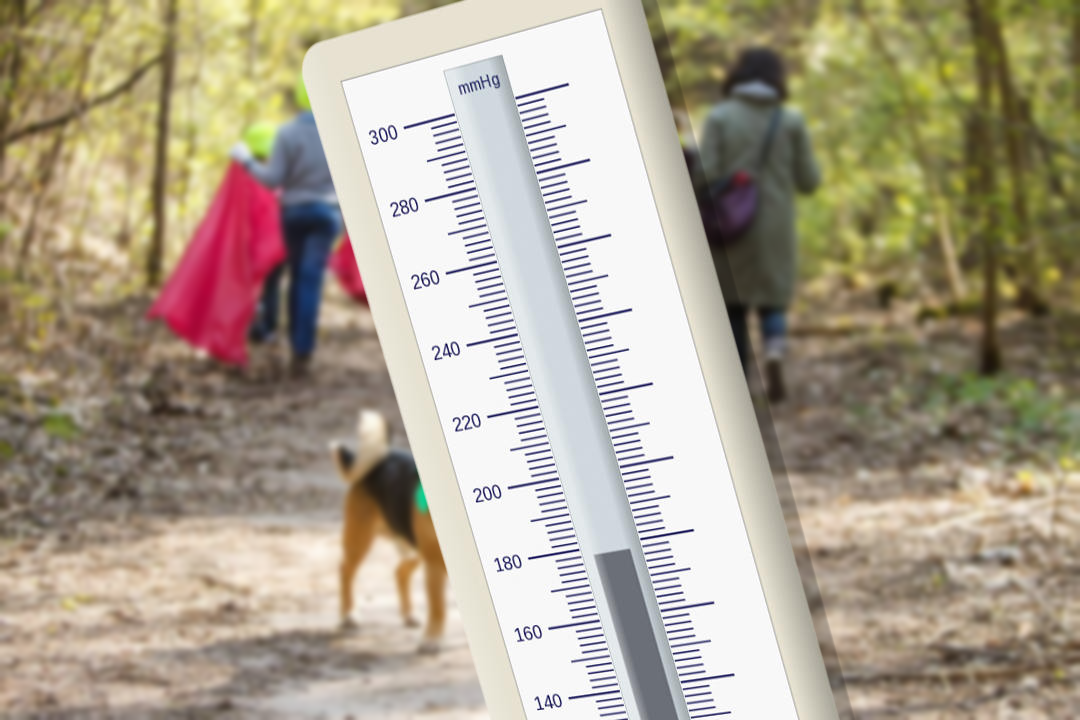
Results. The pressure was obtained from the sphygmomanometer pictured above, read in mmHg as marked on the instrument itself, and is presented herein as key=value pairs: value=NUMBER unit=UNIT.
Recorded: value=178 unit=mmHg
